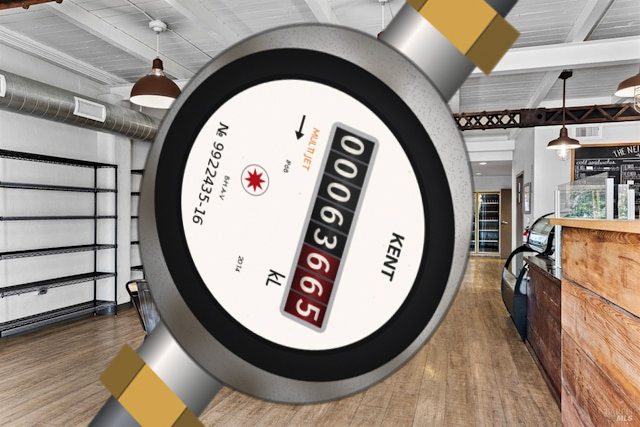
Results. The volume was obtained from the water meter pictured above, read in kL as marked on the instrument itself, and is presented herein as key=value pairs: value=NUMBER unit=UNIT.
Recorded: value=63.665 unit=kL
